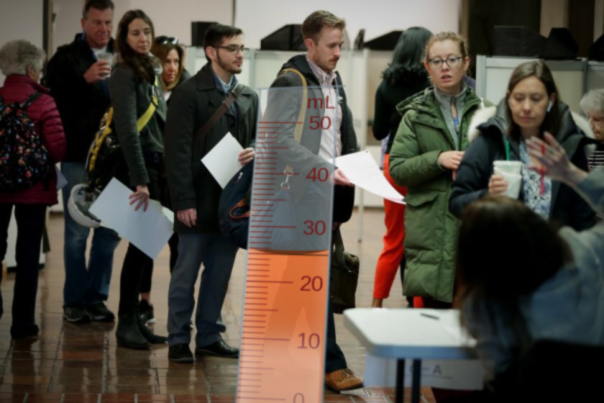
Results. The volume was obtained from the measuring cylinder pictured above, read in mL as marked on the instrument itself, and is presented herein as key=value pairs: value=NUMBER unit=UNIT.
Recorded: value=25 unit=mL
